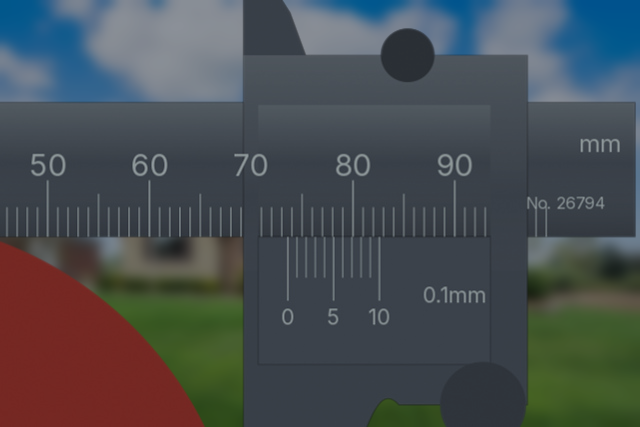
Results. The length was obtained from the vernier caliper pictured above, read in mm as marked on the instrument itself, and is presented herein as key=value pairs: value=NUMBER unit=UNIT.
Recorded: value=73.6 unit=mm
